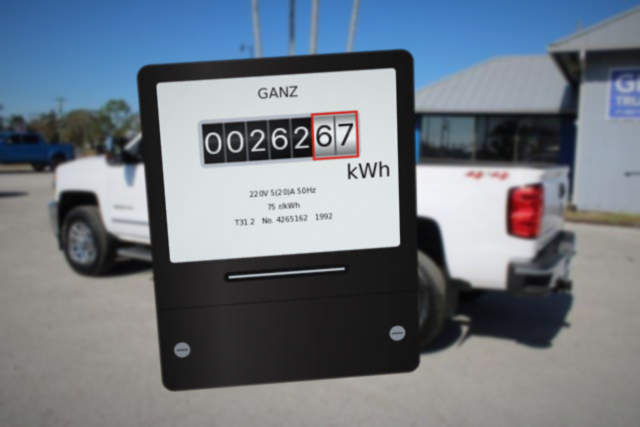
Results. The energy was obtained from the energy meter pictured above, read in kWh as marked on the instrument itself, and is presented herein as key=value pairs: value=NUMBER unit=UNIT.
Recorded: value=262.67 unit=kWh
